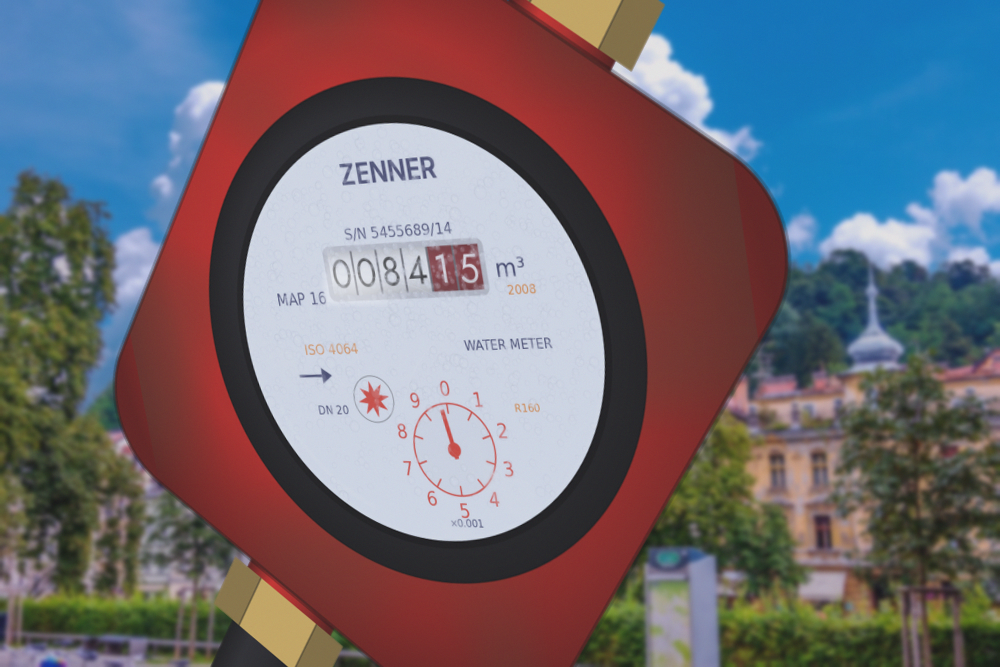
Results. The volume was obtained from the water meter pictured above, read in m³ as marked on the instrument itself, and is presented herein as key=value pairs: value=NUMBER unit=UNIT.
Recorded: value=84.149 unit=m³
